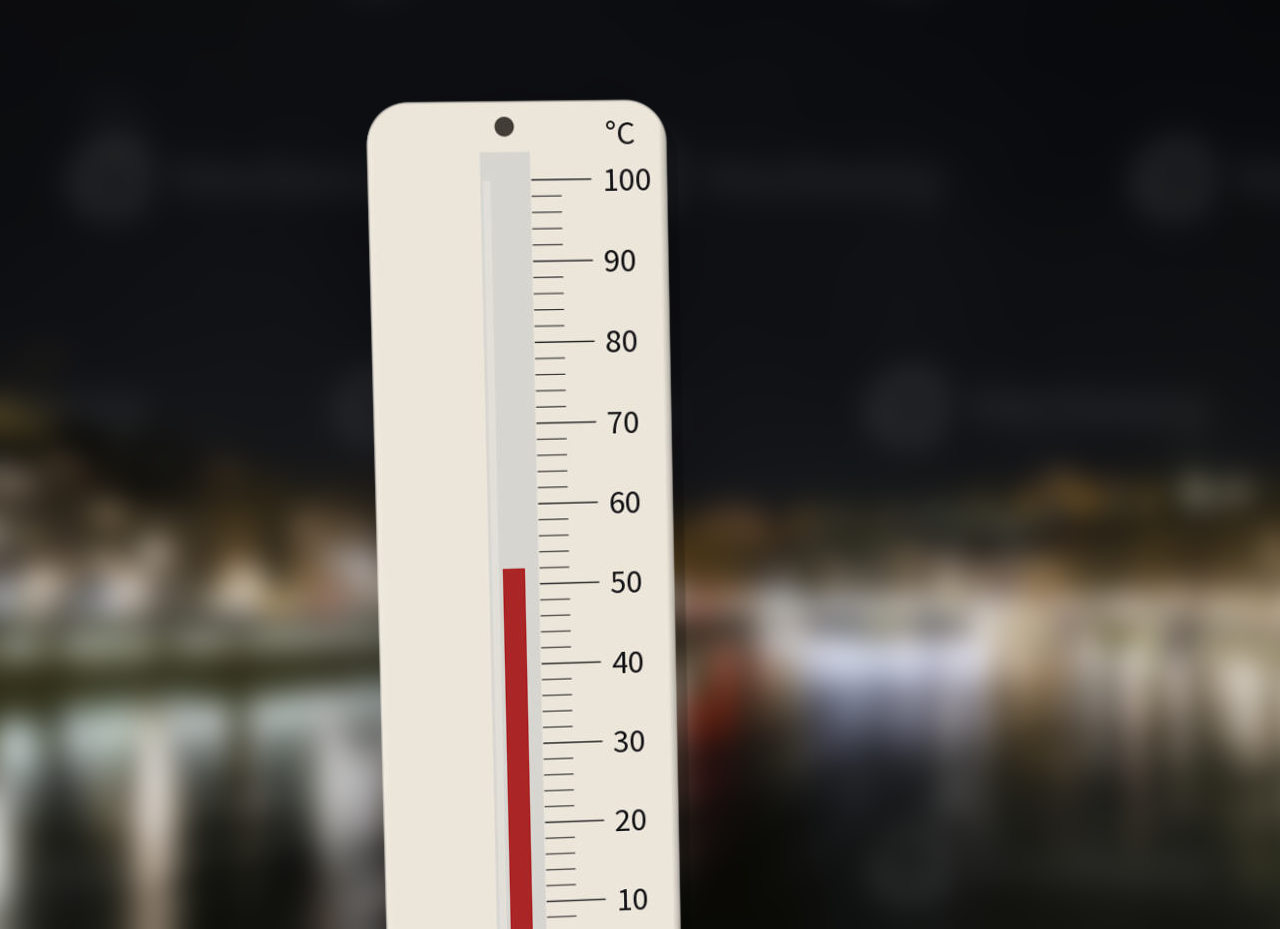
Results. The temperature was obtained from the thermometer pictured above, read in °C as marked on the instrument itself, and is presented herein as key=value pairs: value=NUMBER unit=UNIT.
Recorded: value=52 unit=°C
